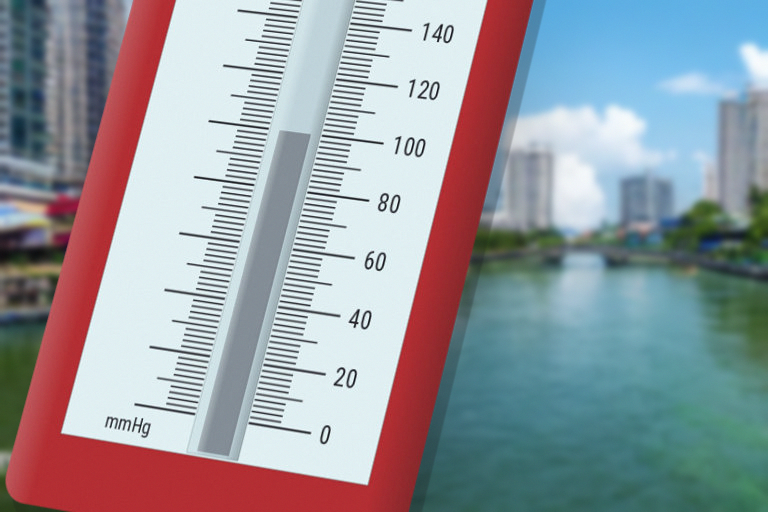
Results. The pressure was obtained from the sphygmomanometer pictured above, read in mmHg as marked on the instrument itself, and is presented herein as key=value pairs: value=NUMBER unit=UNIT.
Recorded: value=100 unit=mmHg
